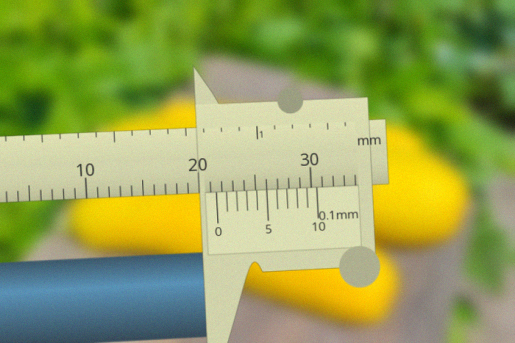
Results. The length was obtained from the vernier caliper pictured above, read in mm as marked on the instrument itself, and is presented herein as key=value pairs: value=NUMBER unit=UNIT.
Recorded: value=21.5 unit=mm
